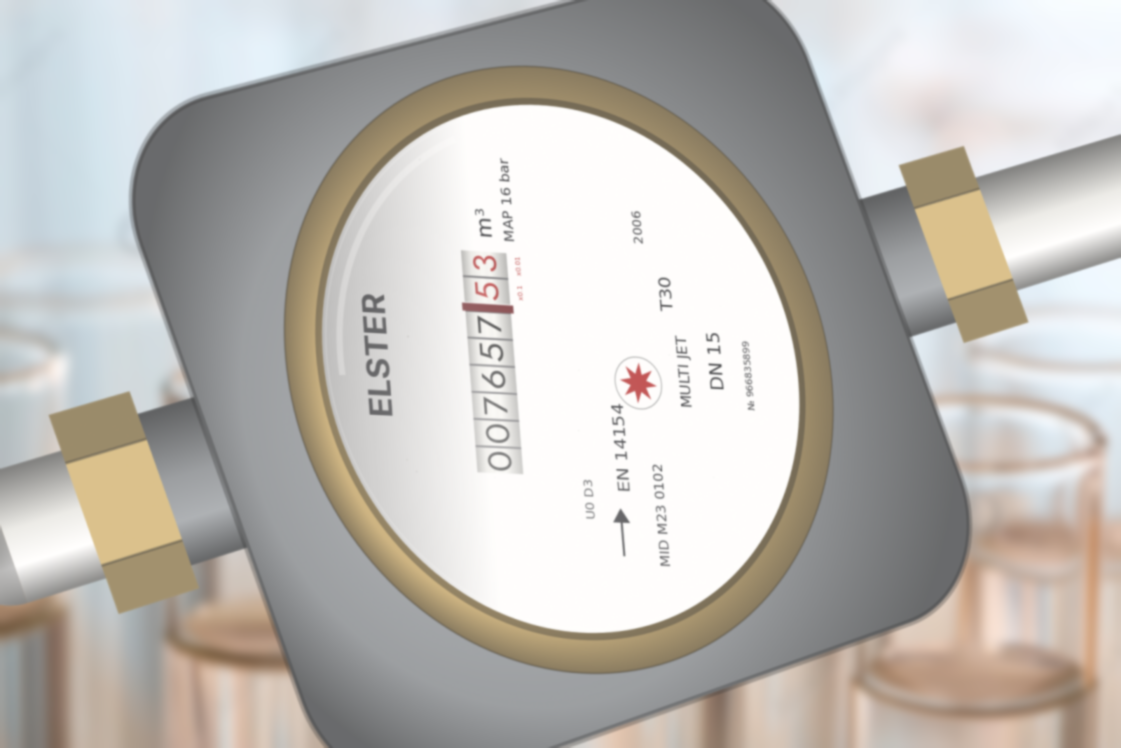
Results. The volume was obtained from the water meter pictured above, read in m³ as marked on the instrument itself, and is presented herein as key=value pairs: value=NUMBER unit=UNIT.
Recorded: value=7657.53 unit=m³
